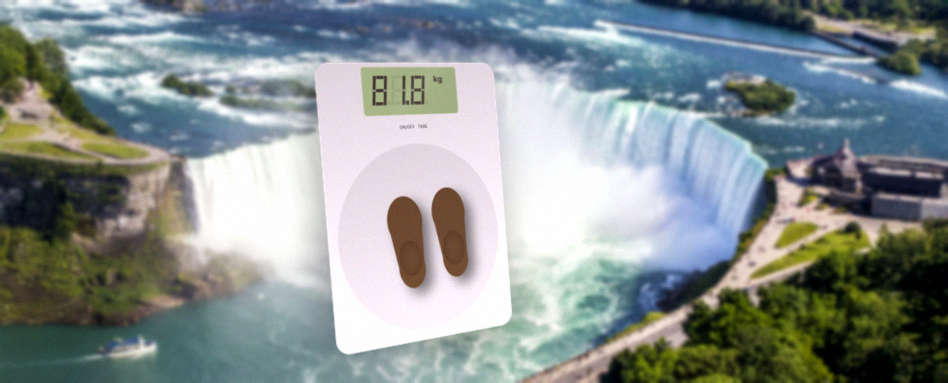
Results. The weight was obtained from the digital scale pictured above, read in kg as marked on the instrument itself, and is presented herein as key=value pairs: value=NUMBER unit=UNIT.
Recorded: value=81.8 unit=kg
